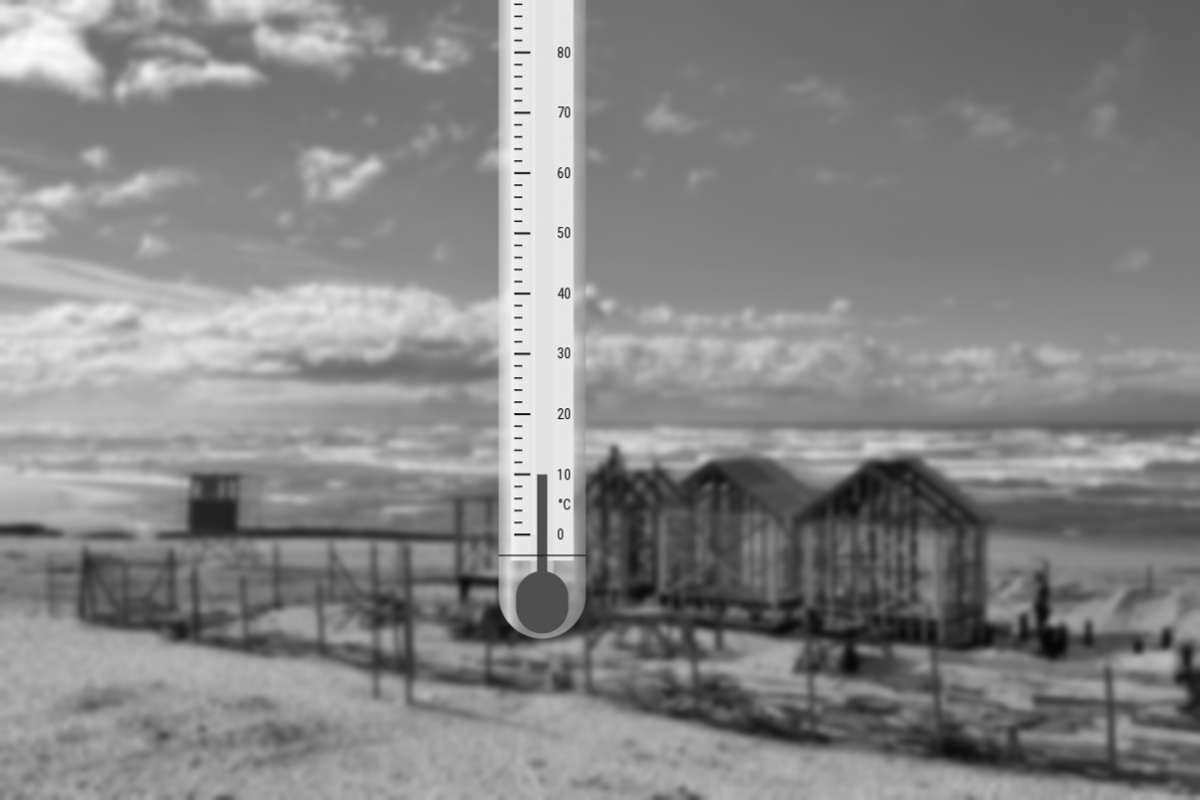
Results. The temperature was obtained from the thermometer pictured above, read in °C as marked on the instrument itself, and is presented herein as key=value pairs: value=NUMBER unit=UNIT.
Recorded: value=10 unit=°C
